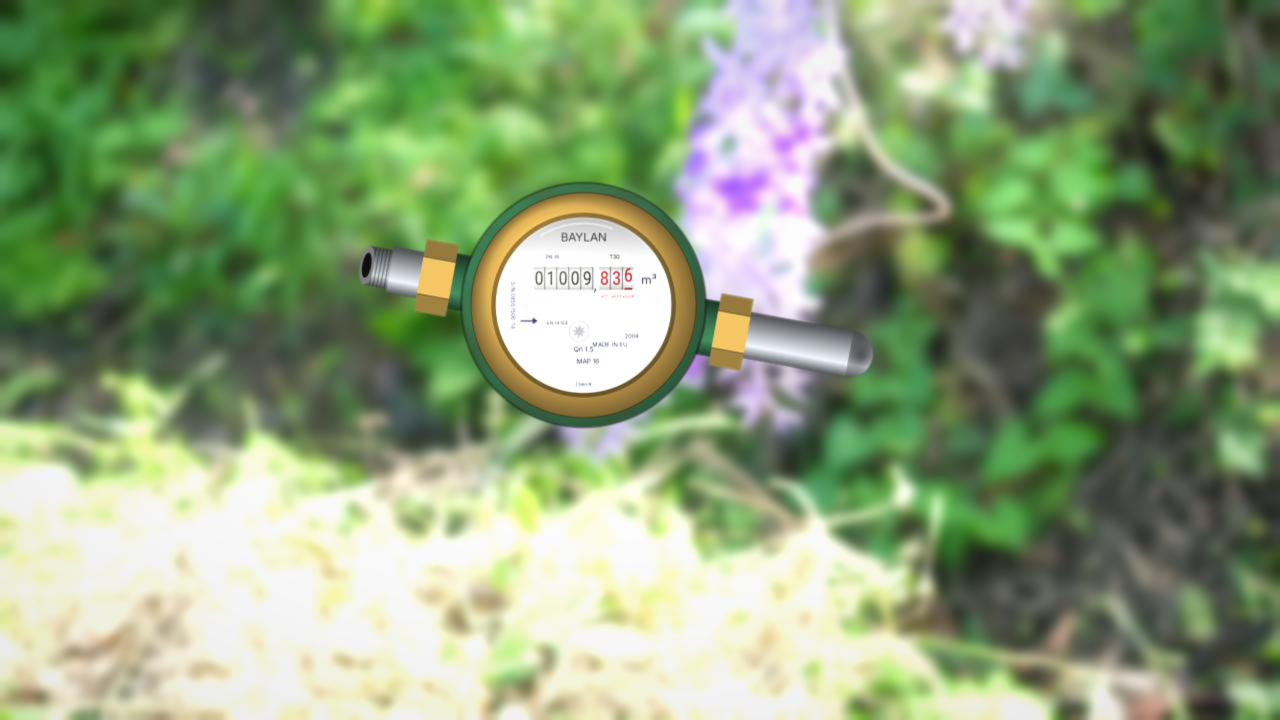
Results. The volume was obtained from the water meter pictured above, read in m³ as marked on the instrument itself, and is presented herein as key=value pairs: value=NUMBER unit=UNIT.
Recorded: value=1009.836 unit=m³
